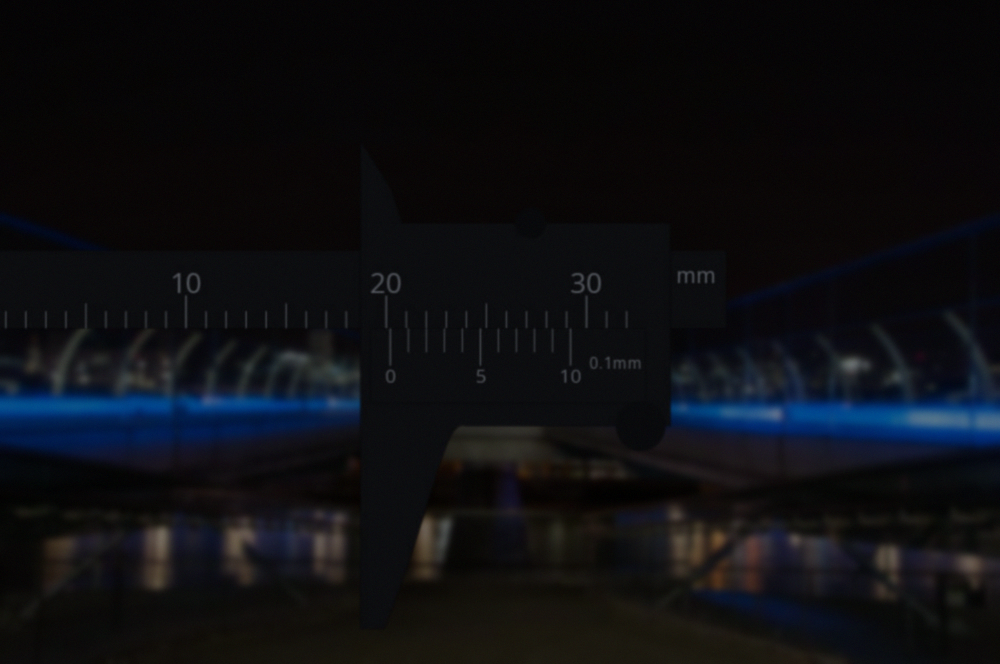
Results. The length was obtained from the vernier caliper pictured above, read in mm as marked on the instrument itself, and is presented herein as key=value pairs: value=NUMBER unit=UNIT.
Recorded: value=20.2 unit=mm
